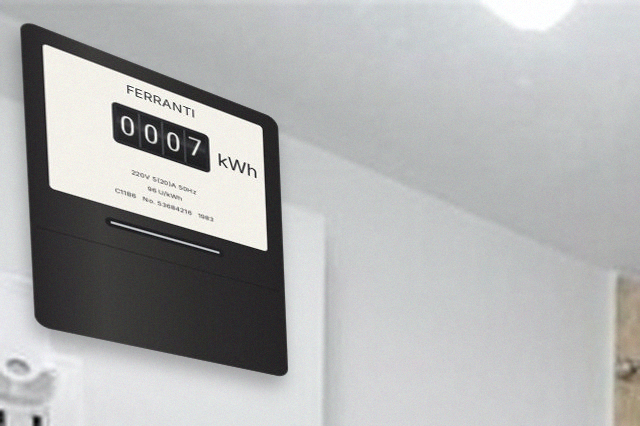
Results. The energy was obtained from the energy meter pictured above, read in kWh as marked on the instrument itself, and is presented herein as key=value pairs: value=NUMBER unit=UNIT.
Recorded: value=7 unit=kWh
